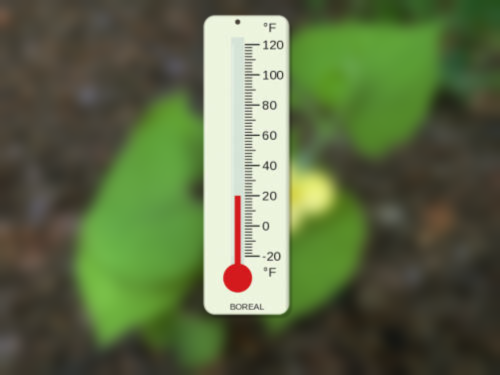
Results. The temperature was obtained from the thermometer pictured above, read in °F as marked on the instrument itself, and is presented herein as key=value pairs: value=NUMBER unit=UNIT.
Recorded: value=20 unit=°F
